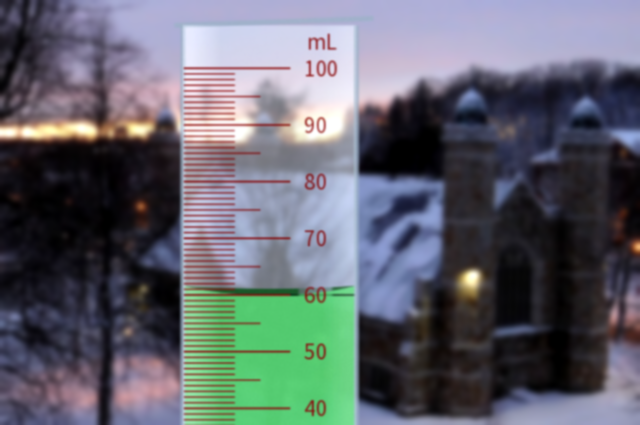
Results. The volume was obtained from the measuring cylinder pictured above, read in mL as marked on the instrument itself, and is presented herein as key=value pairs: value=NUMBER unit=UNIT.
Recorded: value=60 unit=mL
